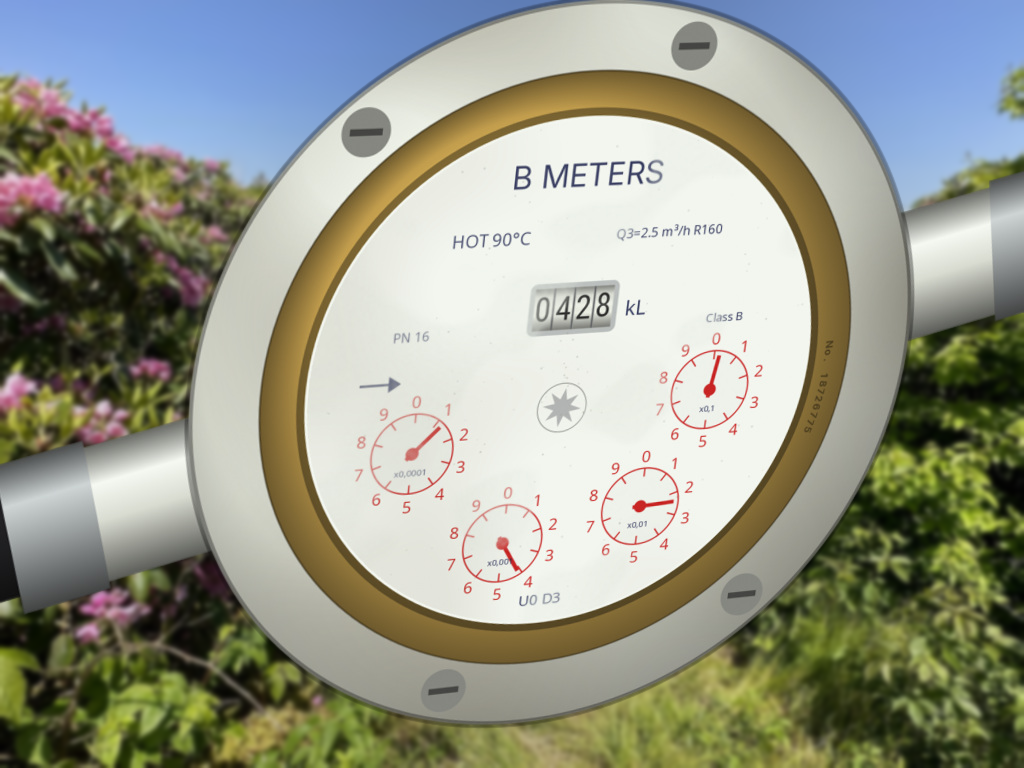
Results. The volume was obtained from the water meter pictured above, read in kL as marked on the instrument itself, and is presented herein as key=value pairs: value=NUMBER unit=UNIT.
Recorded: value=428.0241 unit=kL
